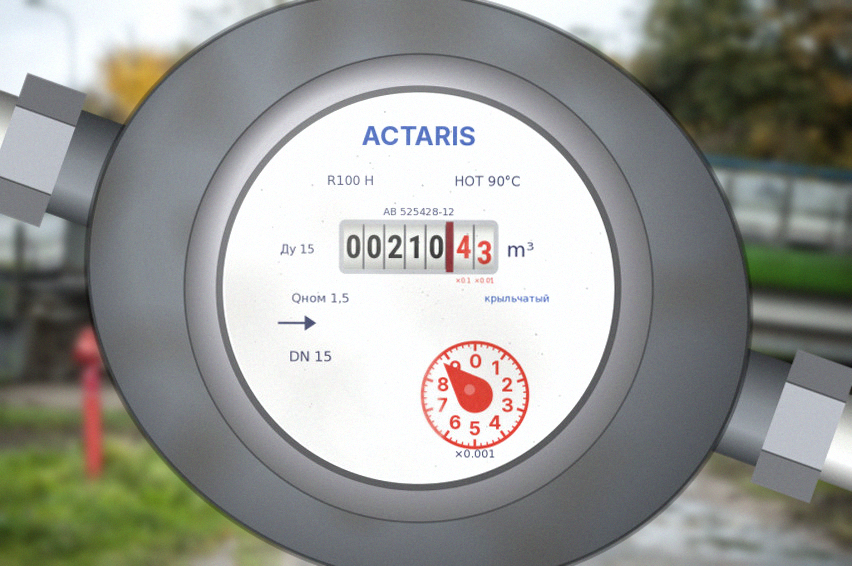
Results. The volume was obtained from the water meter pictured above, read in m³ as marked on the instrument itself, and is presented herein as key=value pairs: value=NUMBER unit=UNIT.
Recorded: value=210.428 unit=m³
